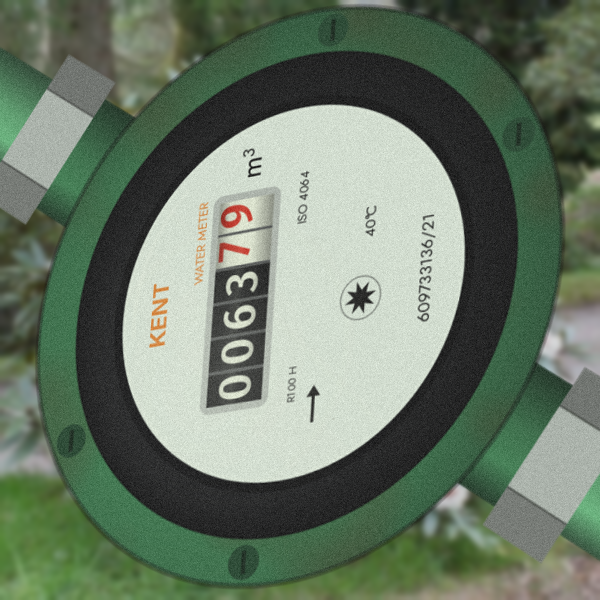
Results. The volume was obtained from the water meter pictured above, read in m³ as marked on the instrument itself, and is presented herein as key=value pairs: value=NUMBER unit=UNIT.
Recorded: value=63.79 unit=m³
